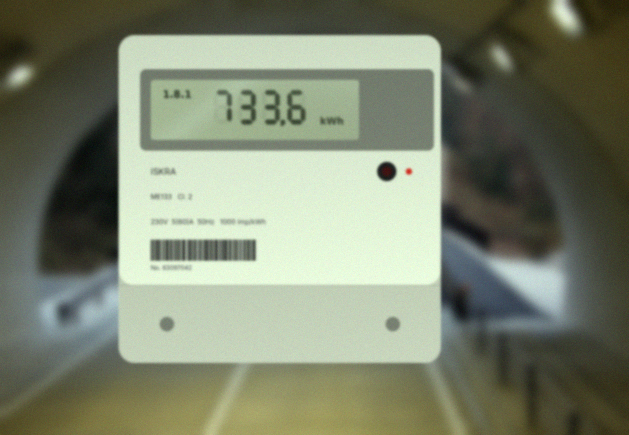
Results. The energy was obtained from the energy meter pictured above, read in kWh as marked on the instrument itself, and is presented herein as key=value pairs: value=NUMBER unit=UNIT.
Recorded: value=733.6 unit=kWh
